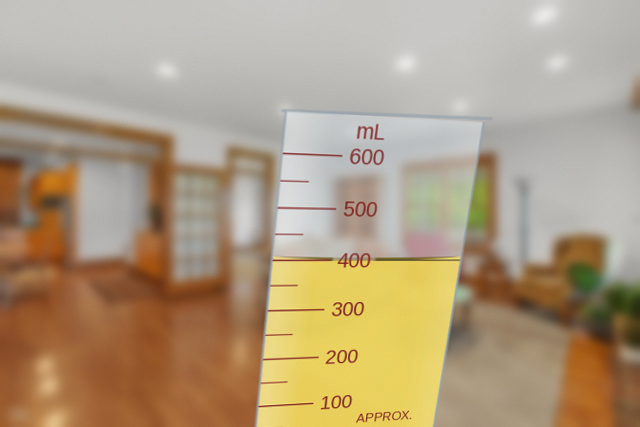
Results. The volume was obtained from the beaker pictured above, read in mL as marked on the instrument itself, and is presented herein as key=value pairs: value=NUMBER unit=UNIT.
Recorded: value=400 unit=mL
